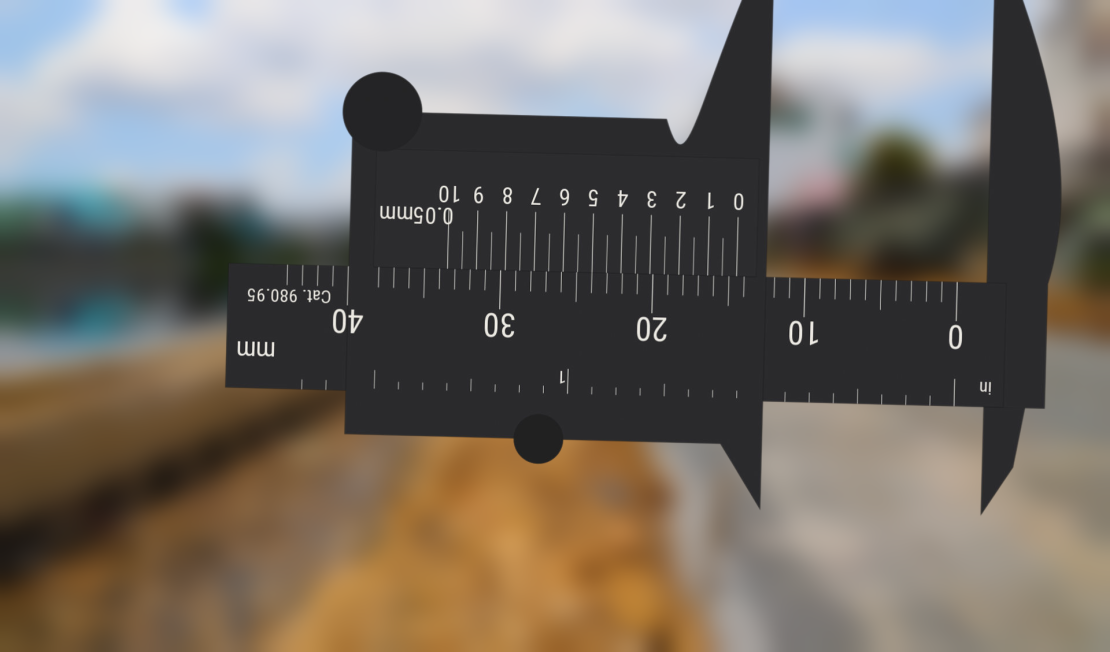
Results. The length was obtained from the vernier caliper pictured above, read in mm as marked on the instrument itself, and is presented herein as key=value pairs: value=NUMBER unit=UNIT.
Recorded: value=14.5 unit=mm
